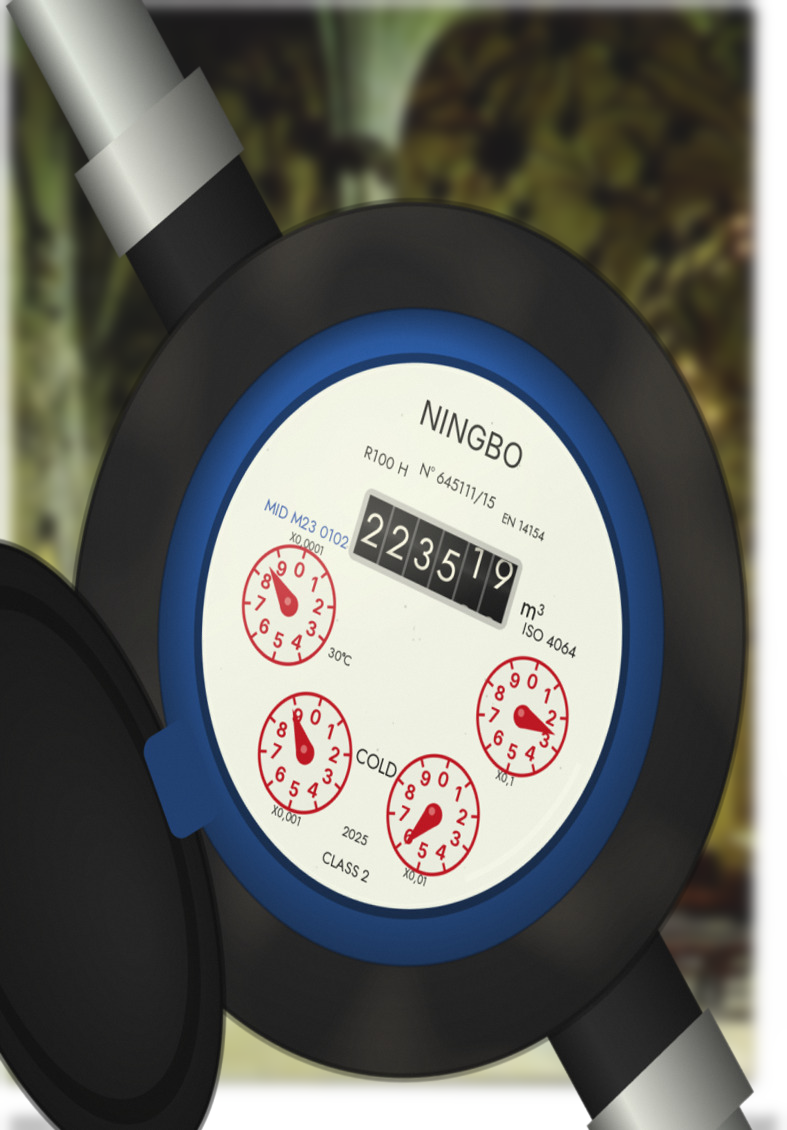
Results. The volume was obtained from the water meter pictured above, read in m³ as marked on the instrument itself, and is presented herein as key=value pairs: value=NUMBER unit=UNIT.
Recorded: value=223519.2588 unit=m³
